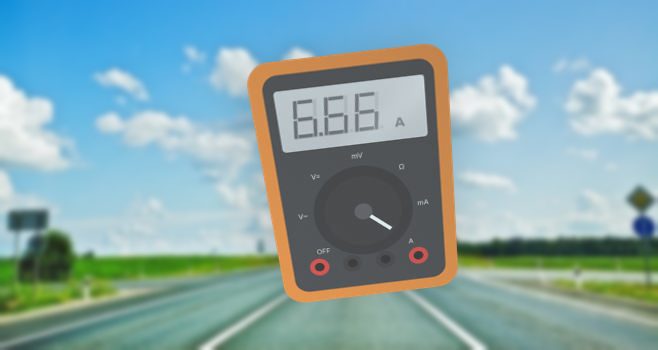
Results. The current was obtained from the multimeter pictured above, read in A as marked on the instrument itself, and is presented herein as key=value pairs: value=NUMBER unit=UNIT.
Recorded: value=6.66 unit=A
